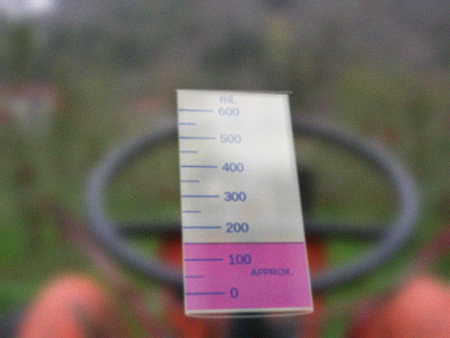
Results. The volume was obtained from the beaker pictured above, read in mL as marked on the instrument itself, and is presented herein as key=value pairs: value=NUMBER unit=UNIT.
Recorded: value=150 unit=mL
